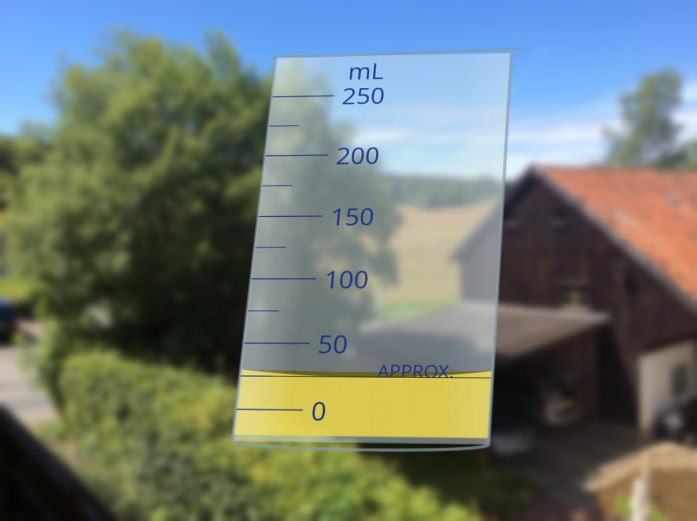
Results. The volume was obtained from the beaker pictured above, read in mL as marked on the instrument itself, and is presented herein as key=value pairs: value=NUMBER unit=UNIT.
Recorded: value=25 unit=mL
